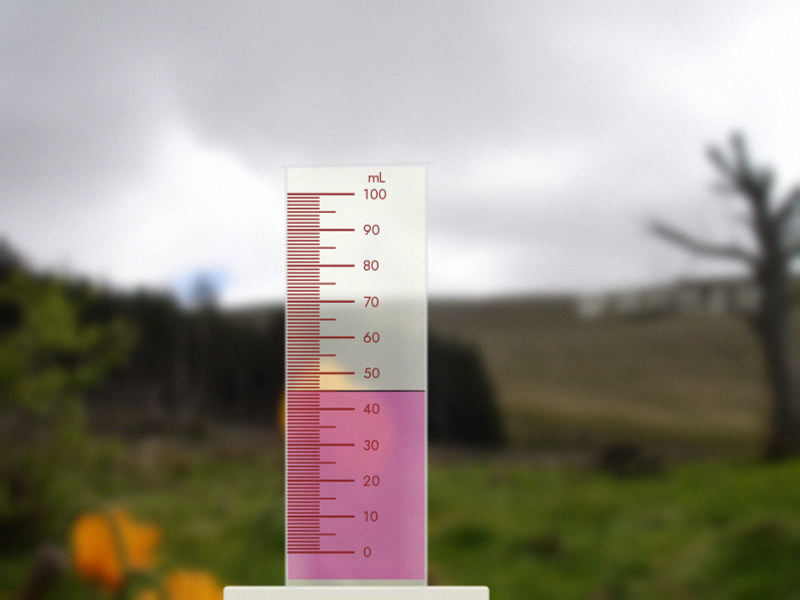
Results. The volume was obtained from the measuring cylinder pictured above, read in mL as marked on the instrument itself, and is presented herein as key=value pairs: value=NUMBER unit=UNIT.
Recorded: value=45 unit=mL
